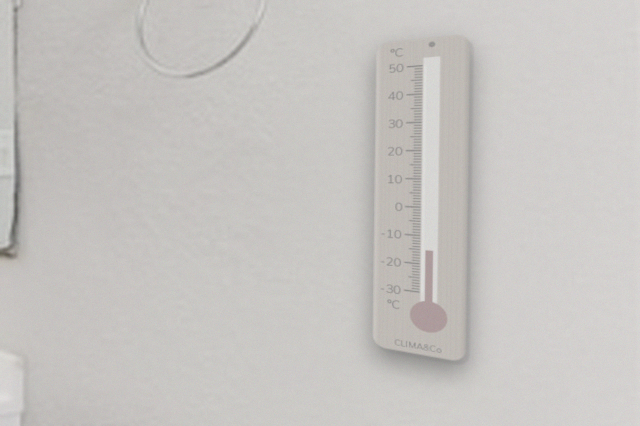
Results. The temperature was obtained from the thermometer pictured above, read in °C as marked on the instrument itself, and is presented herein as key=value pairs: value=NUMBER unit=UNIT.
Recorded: value=-15 unit=°C
